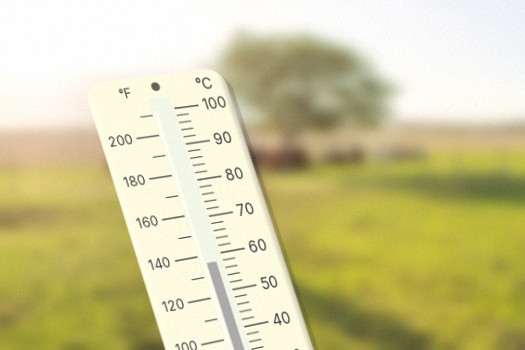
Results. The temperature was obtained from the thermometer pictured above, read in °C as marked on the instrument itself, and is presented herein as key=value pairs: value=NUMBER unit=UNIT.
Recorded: value=58 unit=°C
